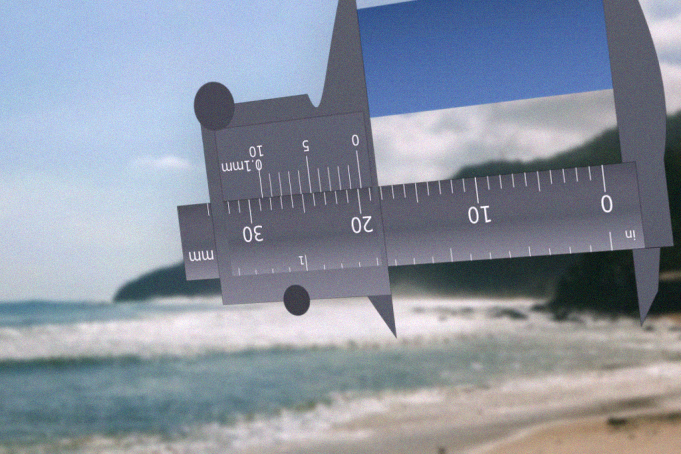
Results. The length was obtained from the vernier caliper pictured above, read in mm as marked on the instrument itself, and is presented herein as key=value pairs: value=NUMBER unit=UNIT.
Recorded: value=19.7 unit=mm
